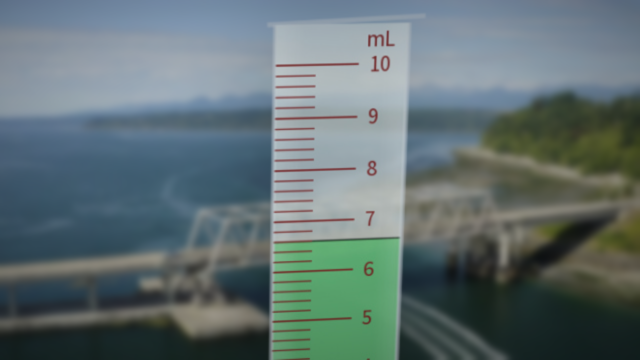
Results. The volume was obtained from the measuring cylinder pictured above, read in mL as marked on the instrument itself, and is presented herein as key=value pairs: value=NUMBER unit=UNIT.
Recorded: value=6.6 unit=mL
